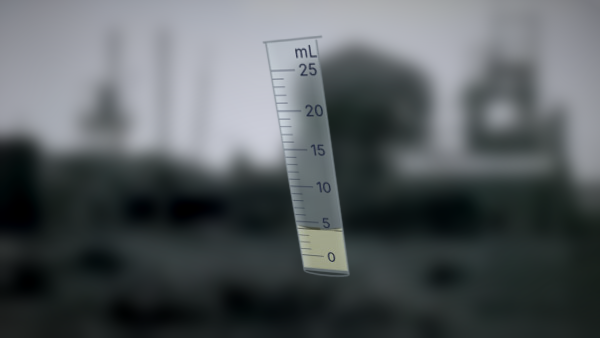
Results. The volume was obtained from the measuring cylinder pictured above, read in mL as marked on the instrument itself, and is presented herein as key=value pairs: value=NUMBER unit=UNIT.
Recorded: value=4 unit=mL
